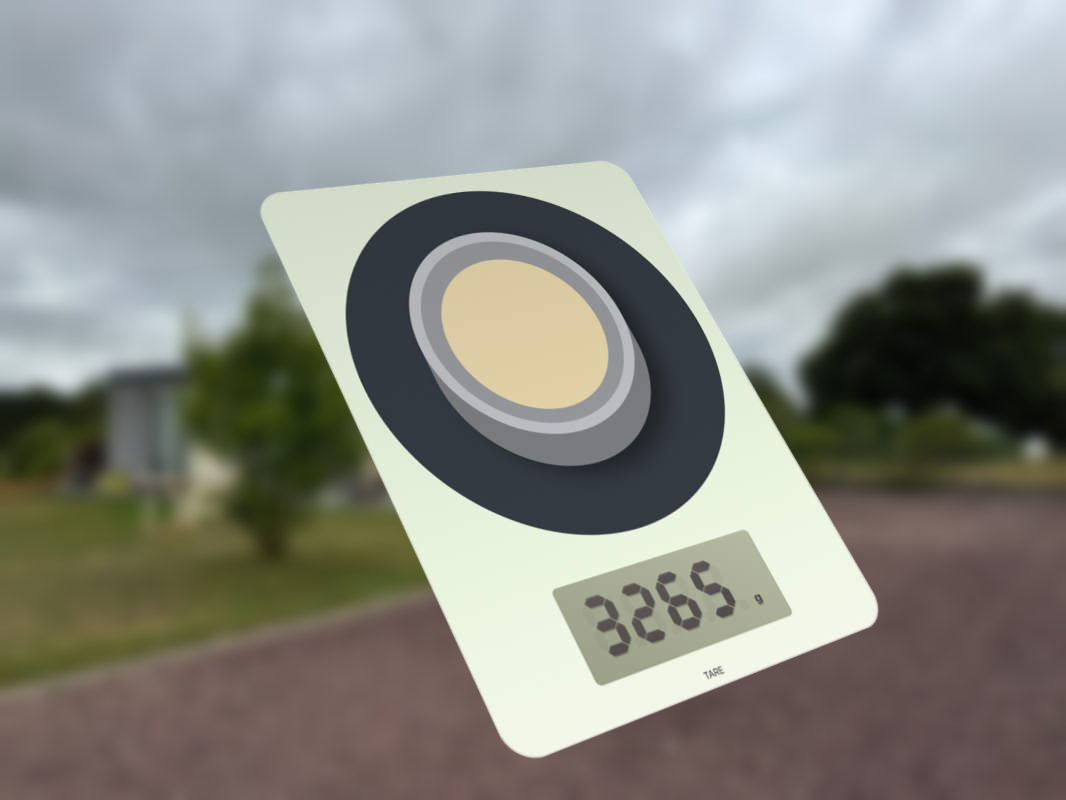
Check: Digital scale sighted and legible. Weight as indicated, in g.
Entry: 3265 g
